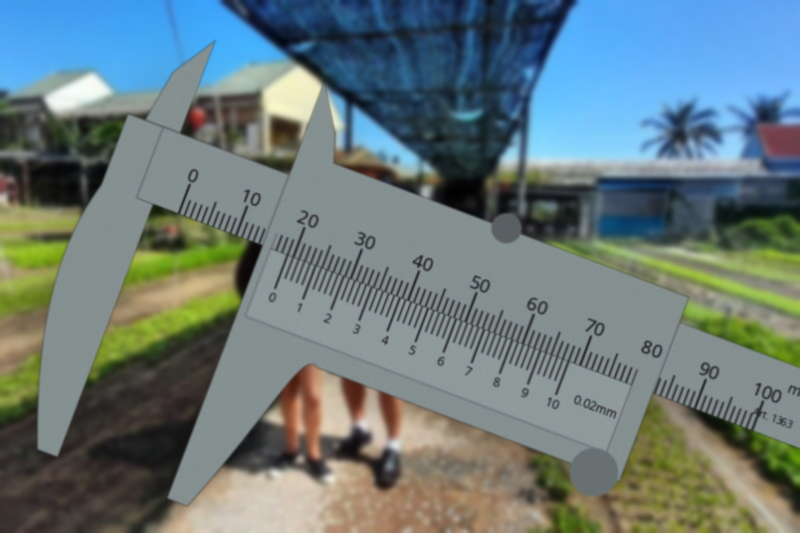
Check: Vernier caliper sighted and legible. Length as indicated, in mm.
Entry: 19.0 mm
